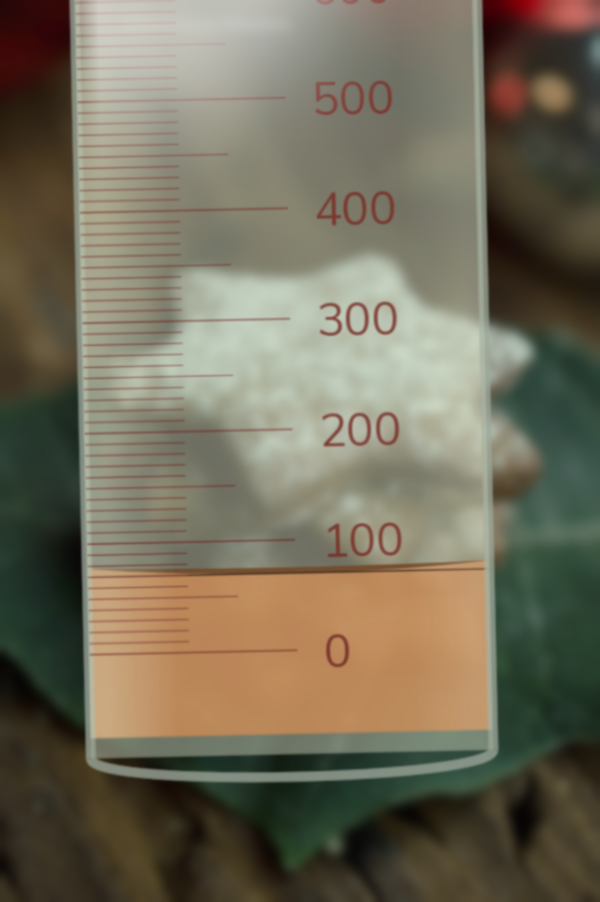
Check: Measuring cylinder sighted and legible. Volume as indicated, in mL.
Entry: 70 mL
